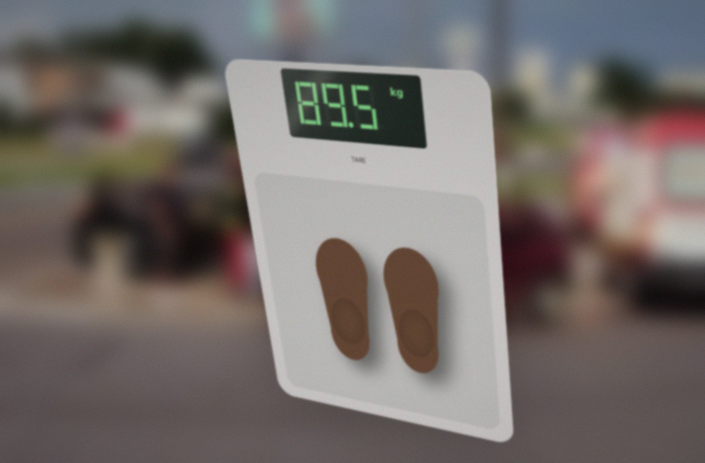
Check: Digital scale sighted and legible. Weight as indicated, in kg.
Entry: 89.5 kg
